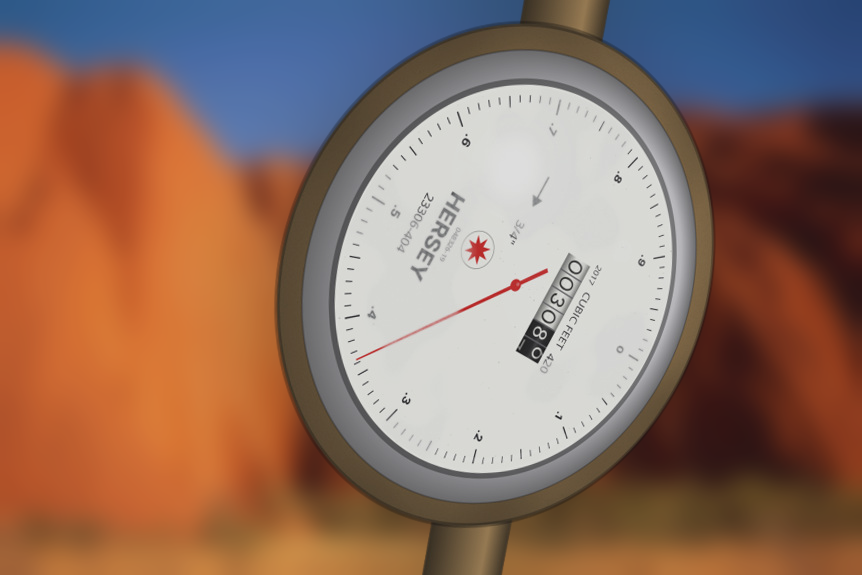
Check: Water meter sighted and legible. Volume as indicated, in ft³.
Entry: 3086.36 ft³
